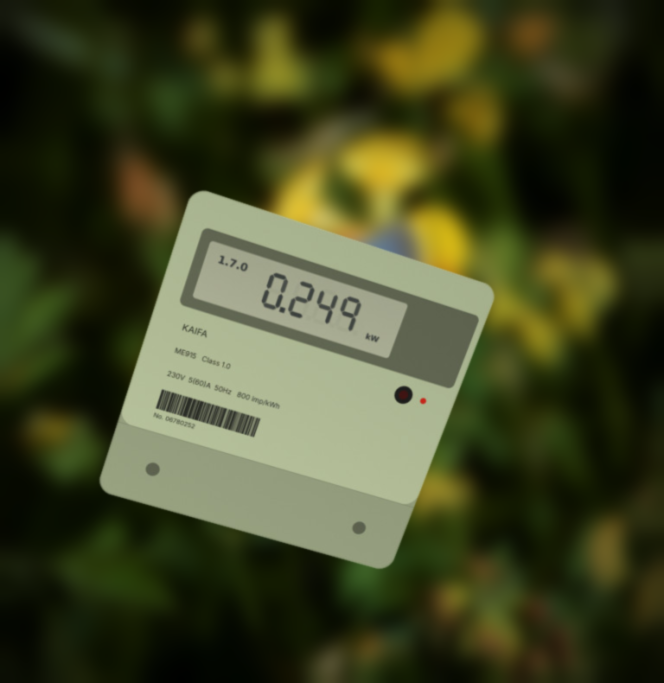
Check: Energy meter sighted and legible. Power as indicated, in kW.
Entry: 0.249 kW
